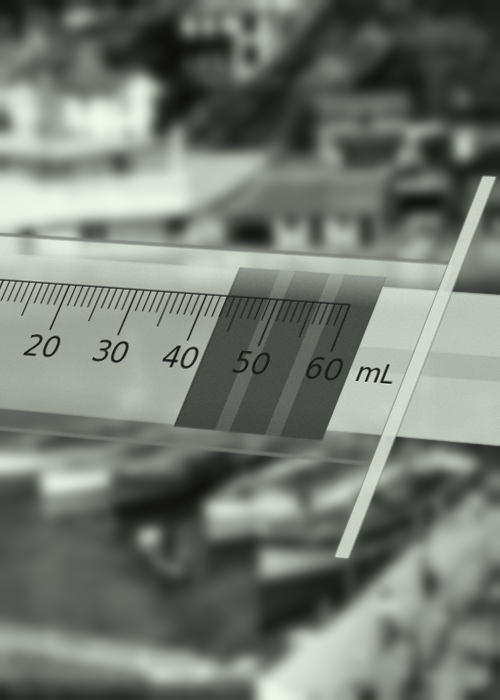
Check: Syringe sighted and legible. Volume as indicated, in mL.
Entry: 43 mL
